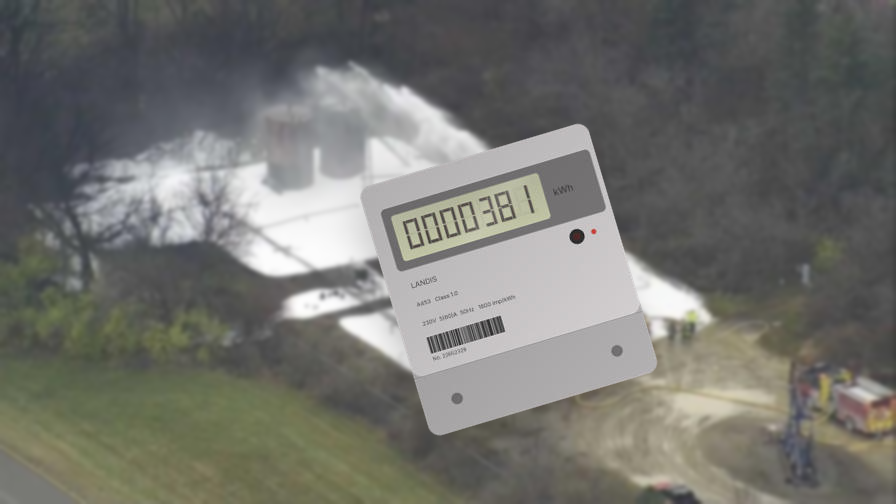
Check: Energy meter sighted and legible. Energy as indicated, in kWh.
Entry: 381 kWh
